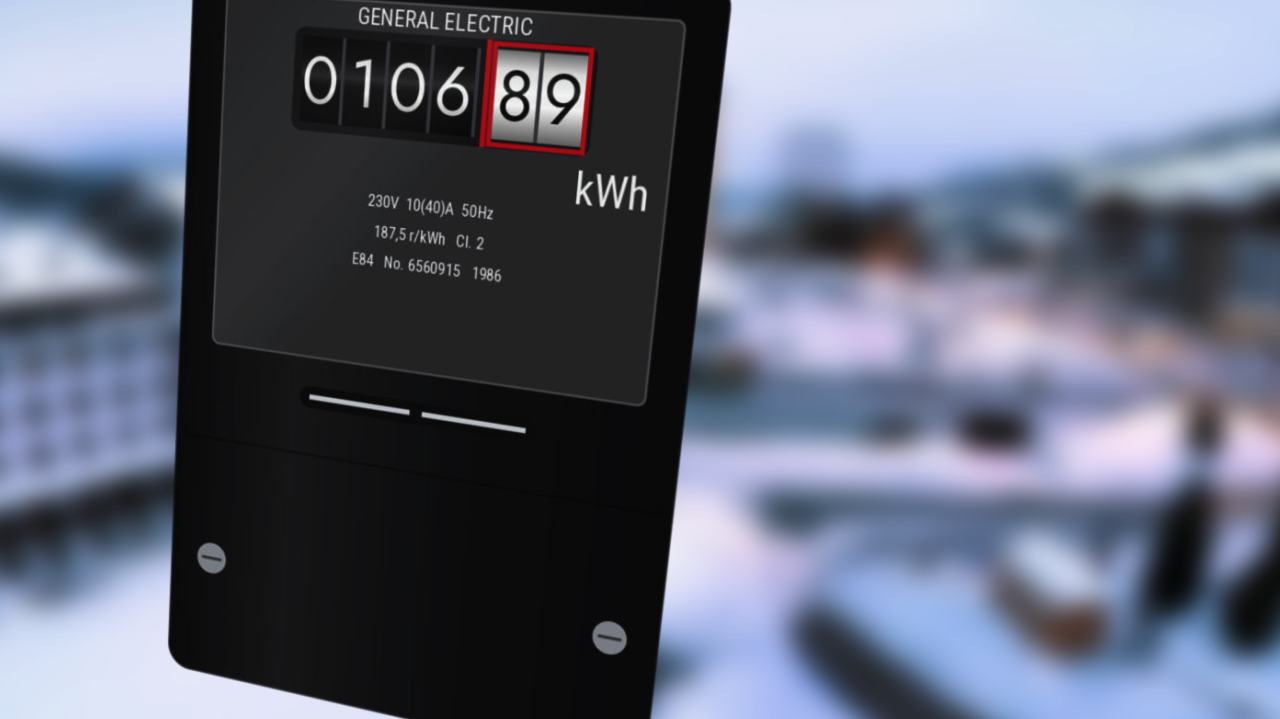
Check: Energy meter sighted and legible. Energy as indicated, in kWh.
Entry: 106.89 kWh
